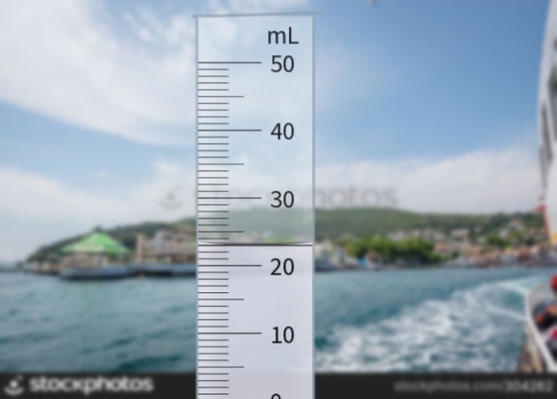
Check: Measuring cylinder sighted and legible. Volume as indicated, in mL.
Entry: 23 mL
